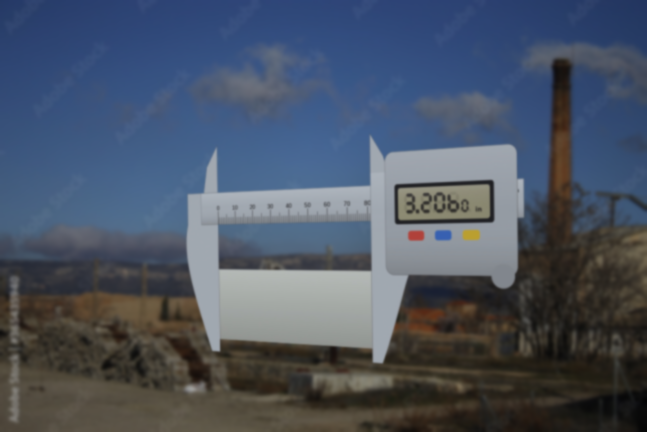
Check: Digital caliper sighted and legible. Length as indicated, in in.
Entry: 3.2060 in
